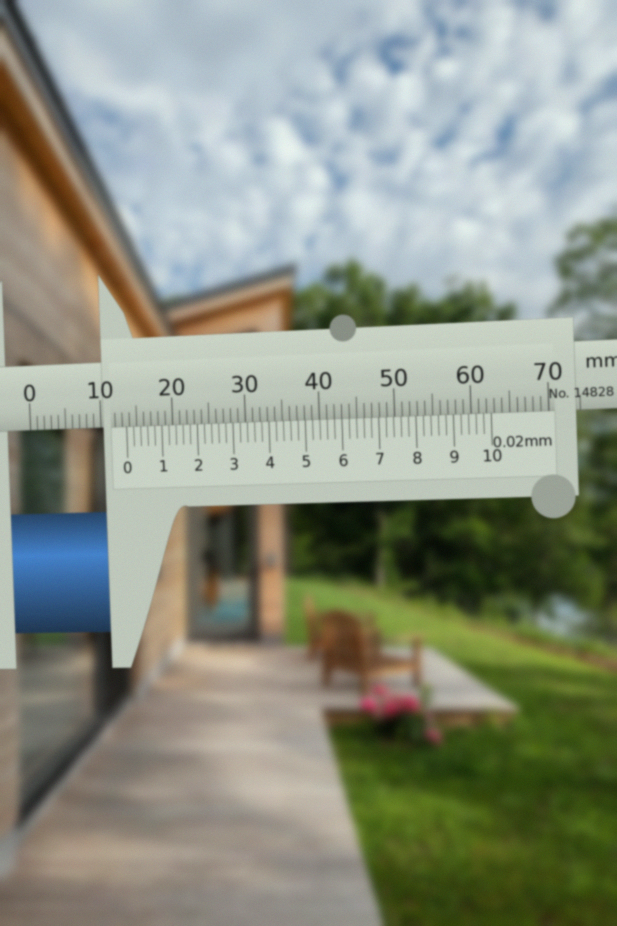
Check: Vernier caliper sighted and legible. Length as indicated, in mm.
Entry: 13.6 mm
